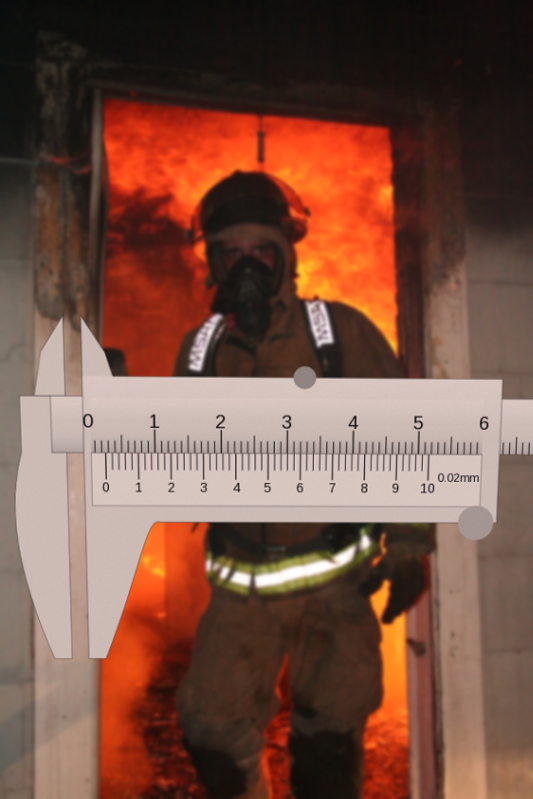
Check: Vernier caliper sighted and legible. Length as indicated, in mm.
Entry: 2.6 mm
